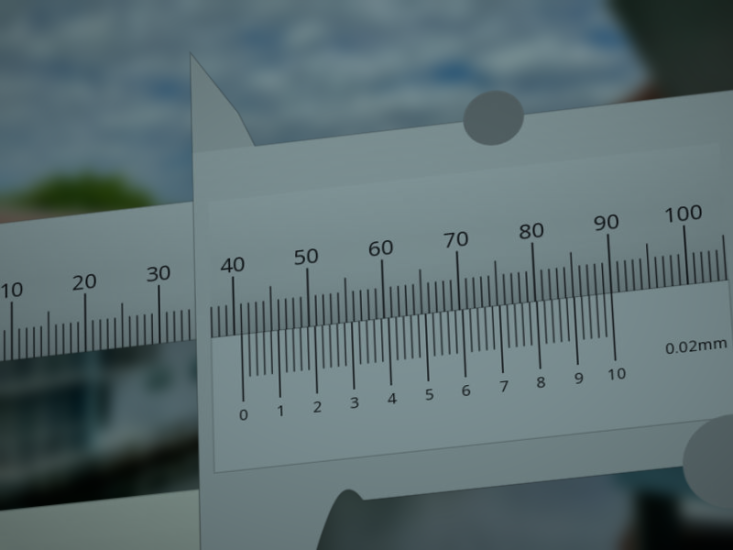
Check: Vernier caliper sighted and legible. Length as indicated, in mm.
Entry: 41.0 mm
